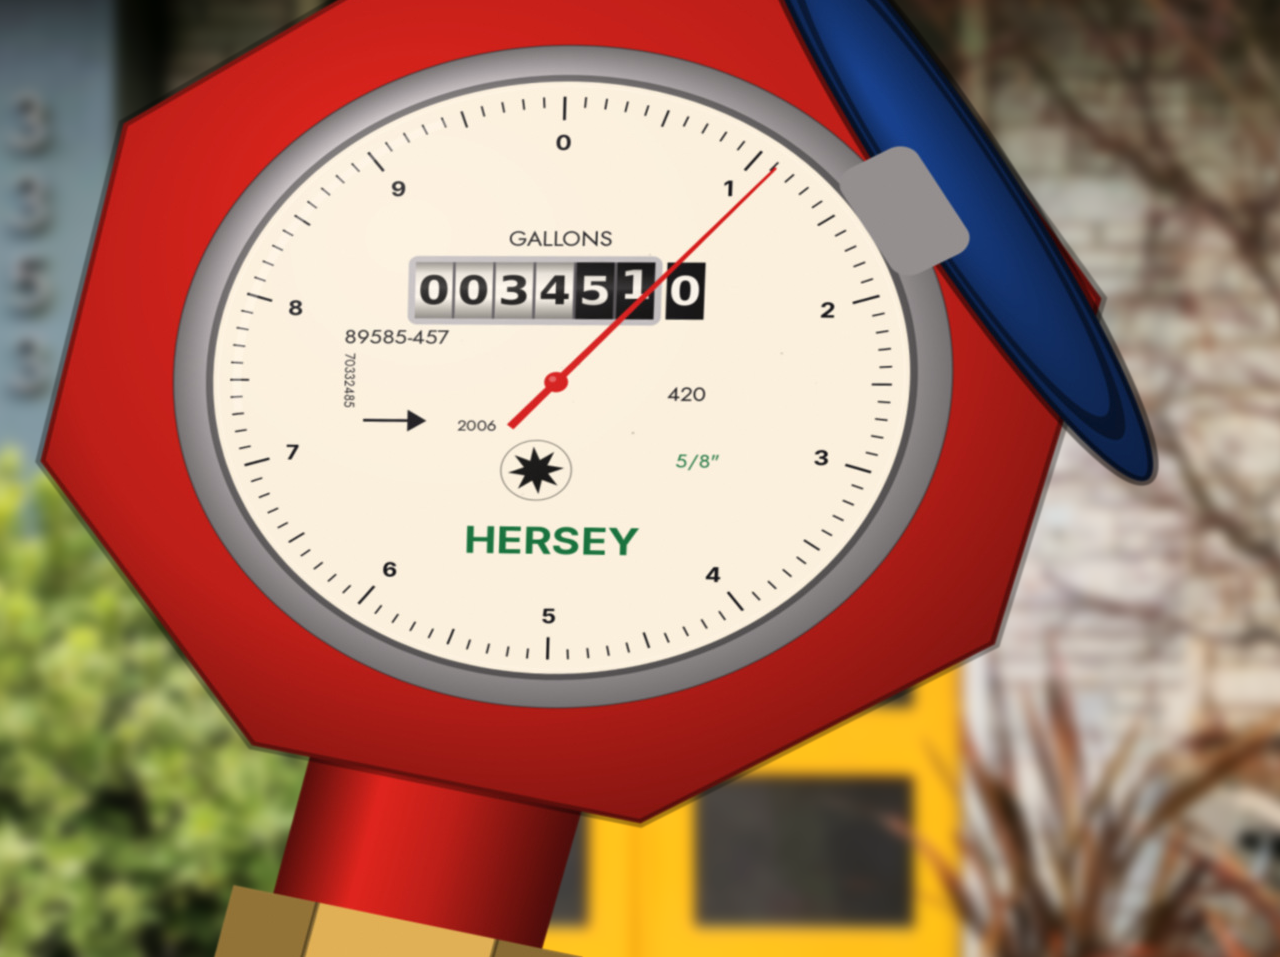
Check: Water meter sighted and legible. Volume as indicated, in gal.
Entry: 34511.1 gal
